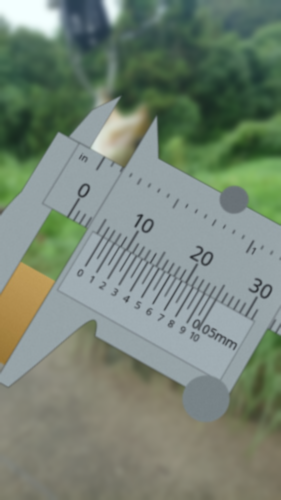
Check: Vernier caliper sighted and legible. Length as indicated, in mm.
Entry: 6.0 mm
